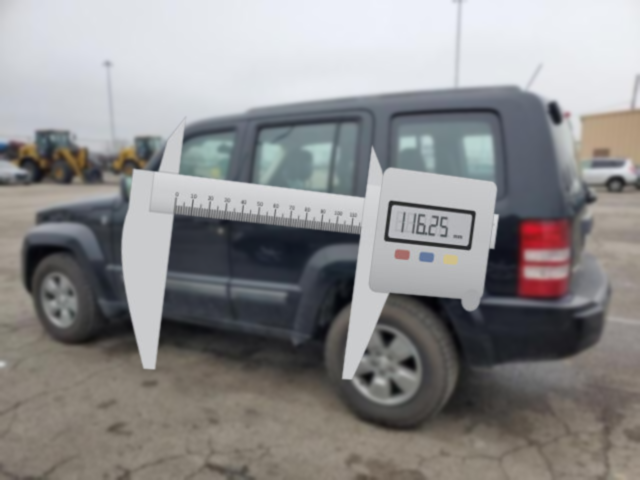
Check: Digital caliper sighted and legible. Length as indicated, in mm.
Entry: 116.25 mm
